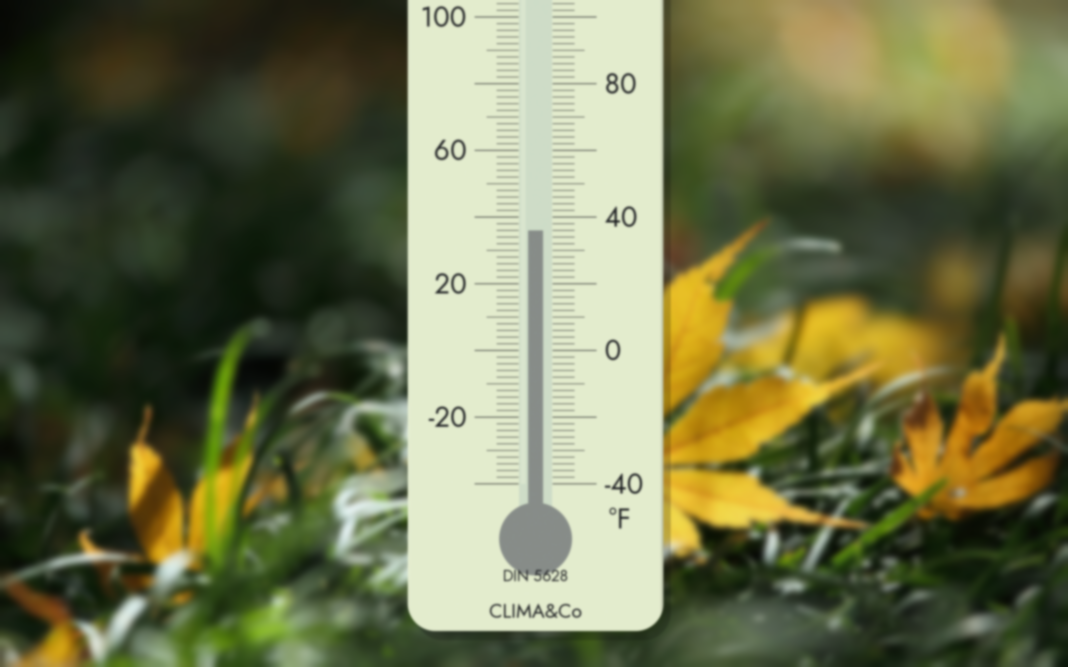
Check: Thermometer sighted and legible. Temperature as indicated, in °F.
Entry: 36 °F
